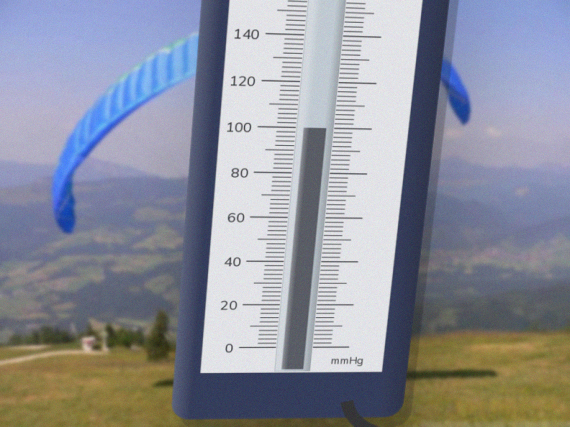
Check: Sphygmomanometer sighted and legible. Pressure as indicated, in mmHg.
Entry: 100 mmHg
